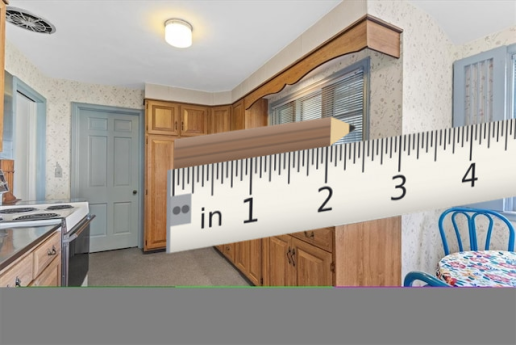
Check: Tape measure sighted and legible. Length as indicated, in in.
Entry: 2.375 in
